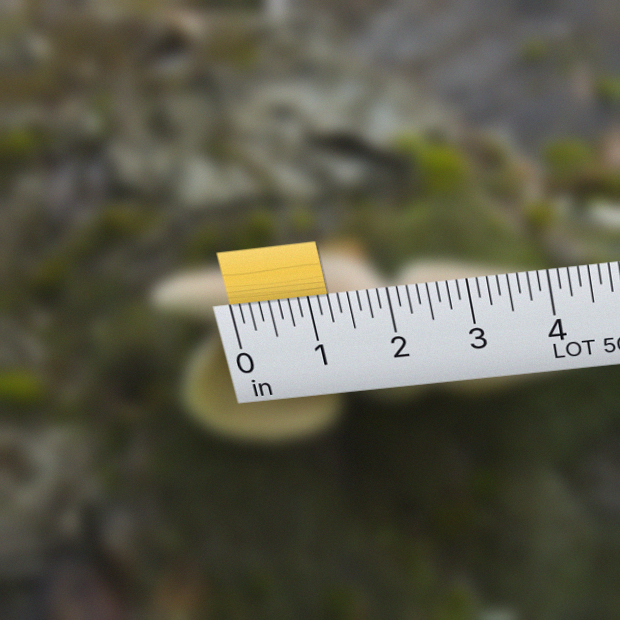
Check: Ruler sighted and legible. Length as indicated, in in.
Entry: 1.25 in
